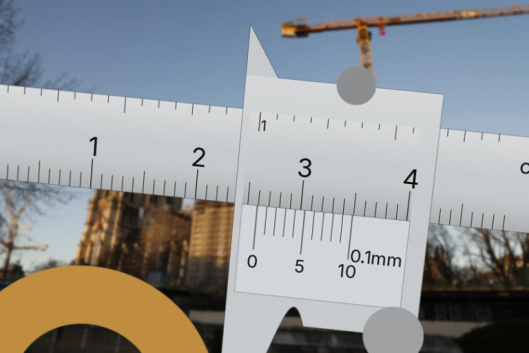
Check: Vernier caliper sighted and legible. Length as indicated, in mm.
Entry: 25.9 mm
